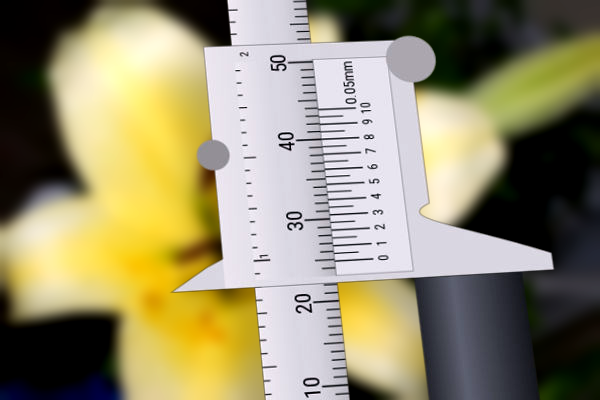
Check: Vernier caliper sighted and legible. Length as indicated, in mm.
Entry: 24.8 mm
